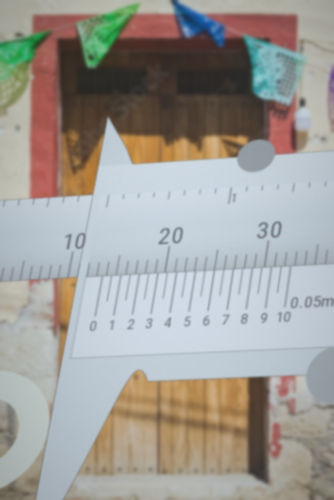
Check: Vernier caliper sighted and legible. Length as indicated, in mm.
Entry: 13.6 mm
